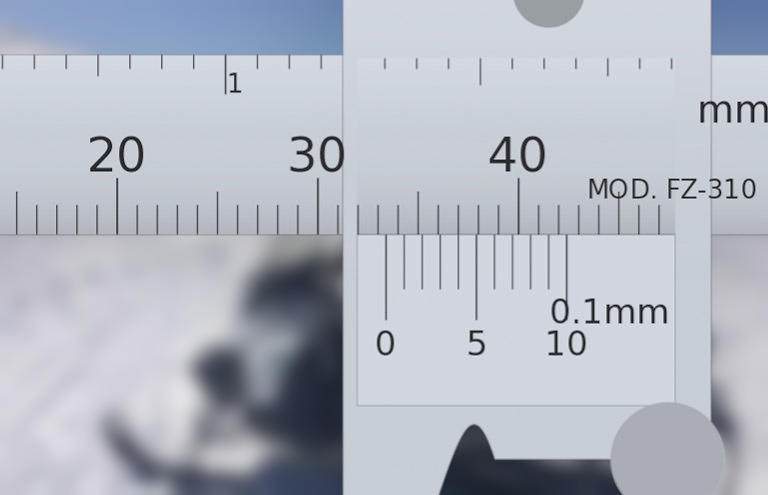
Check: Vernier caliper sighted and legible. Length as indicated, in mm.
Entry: 33.4 mm
